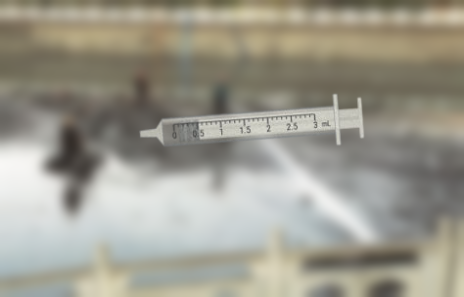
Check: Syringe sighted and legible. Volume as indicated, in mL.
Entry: 0.1 mL
